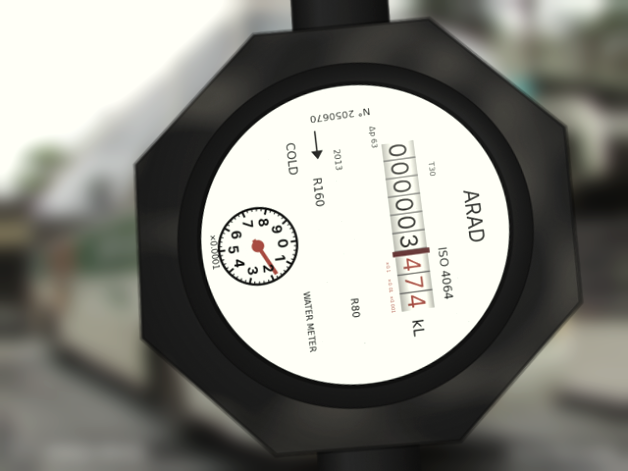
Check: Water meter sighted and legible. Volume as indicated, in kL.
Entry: 3.4741 kL
